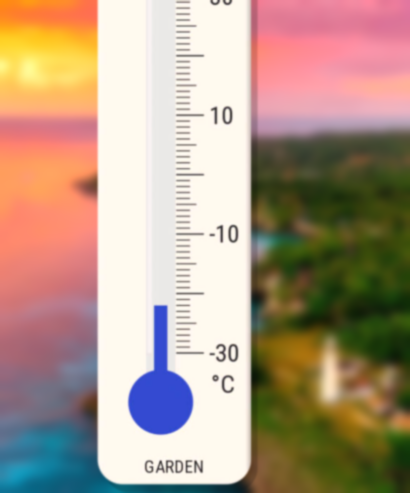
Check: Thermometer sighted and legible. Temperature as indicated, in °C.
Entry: -22 °C
